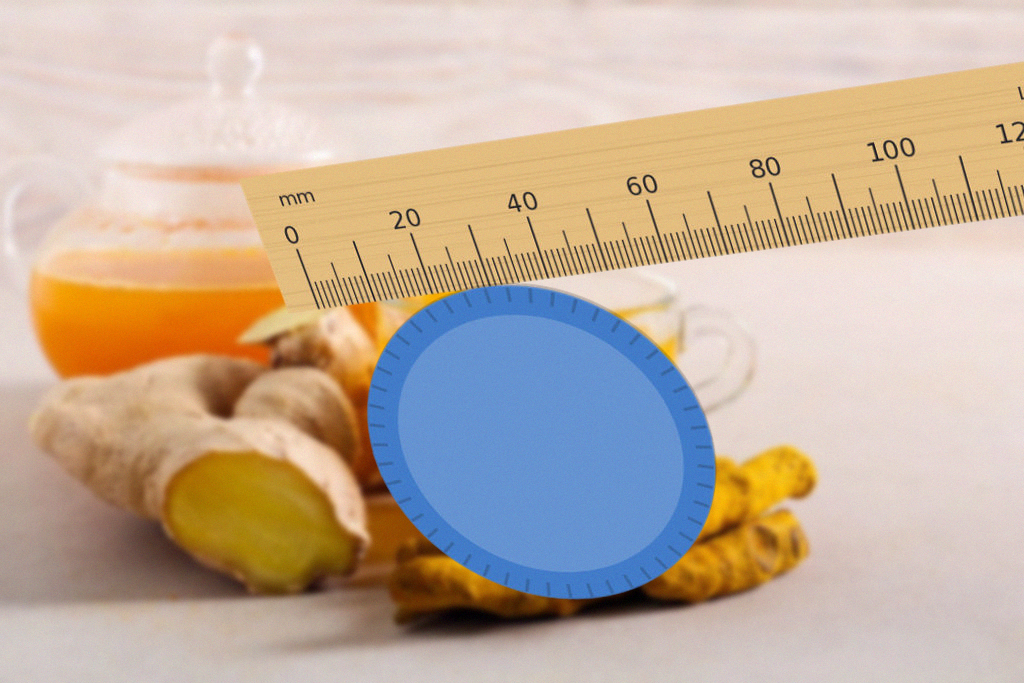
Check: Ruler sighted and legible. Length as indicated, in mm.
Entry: 58 mm
